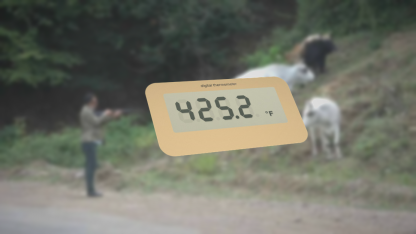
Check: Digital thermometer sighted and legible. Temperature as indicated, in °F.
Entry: 425.2 °F
